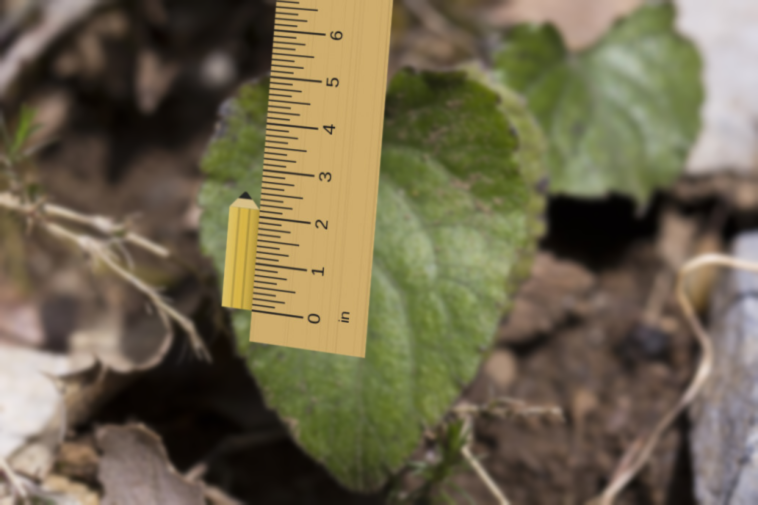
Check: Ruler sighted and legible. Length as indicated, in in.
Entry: 2.5 in
